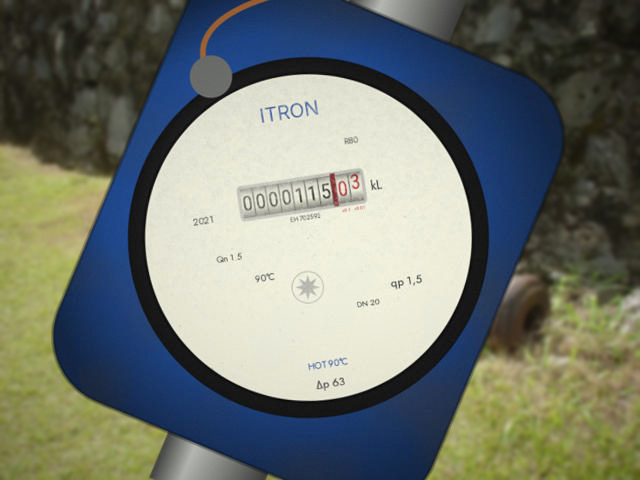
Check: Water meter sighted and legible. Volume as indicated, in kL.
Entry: 115.03 kL
